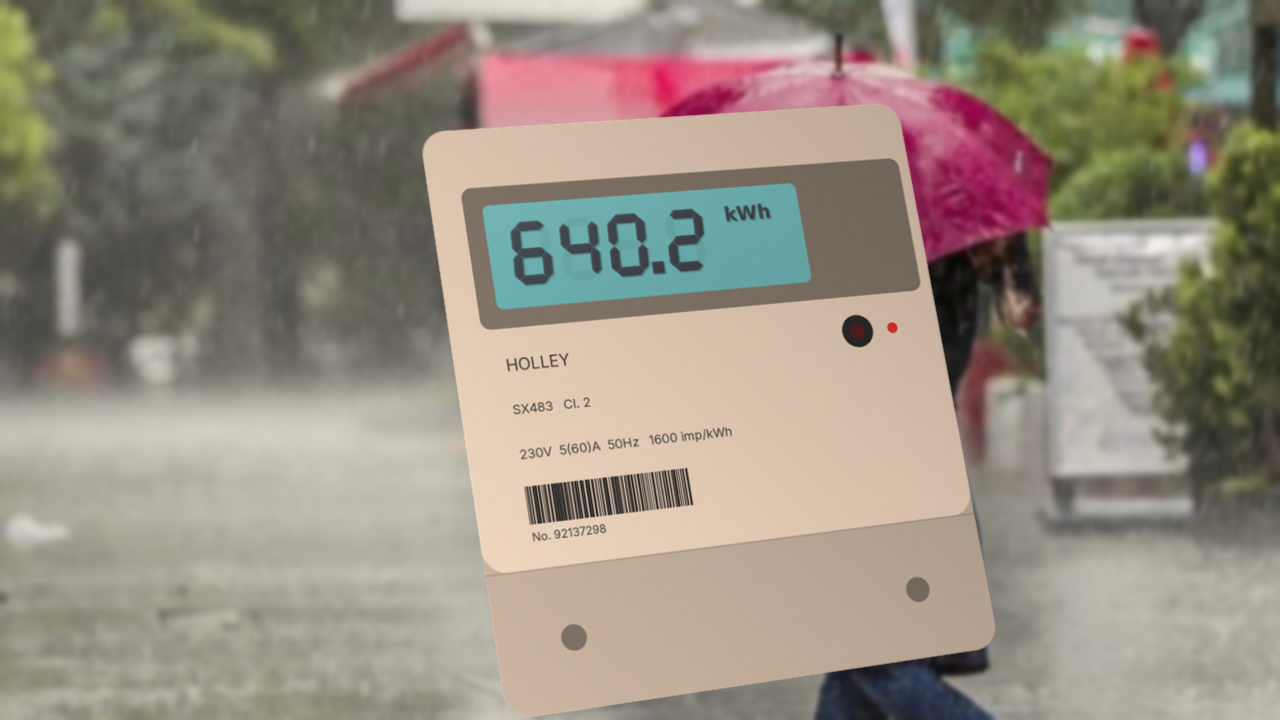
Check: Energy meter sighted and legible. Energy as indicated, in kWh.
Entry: 640.2 kWh
